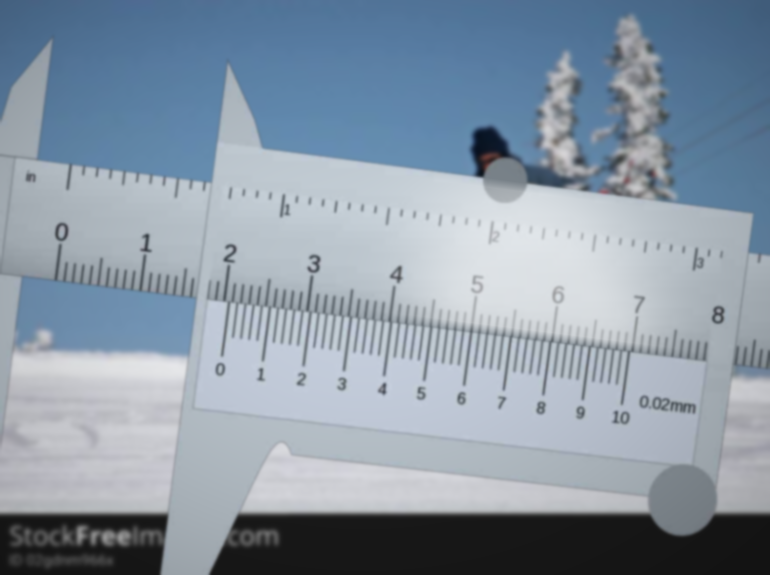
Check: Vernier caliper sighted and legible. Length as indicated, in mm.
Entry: 20.6 mm
